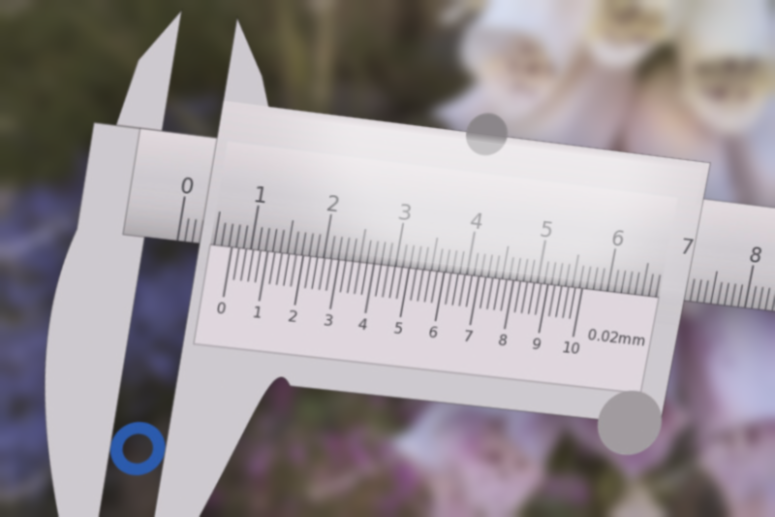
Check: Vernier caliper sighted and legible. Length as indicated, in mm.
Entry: 7.4 mm
